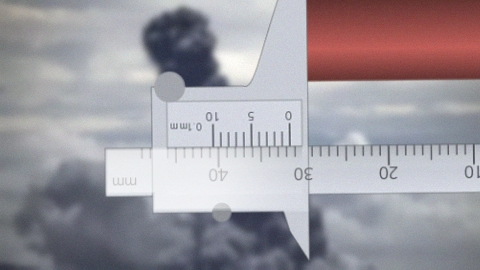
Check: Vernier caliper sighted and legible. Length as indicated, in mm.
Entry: 31.6 mm
